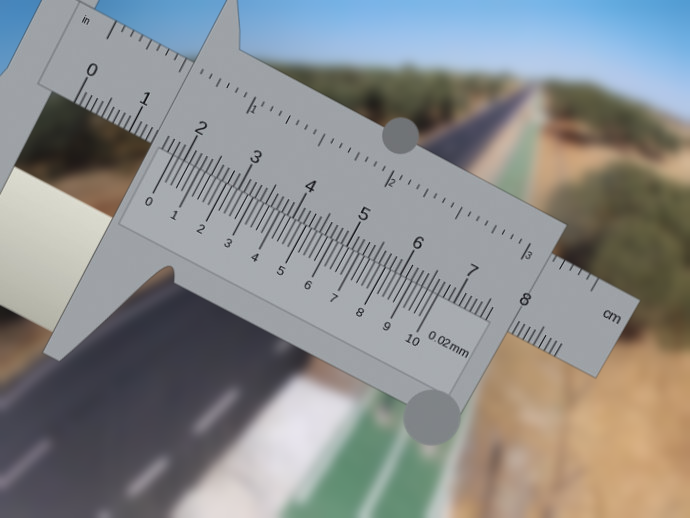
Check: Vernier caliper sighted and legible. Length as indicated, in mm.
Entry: 18.0 mm
